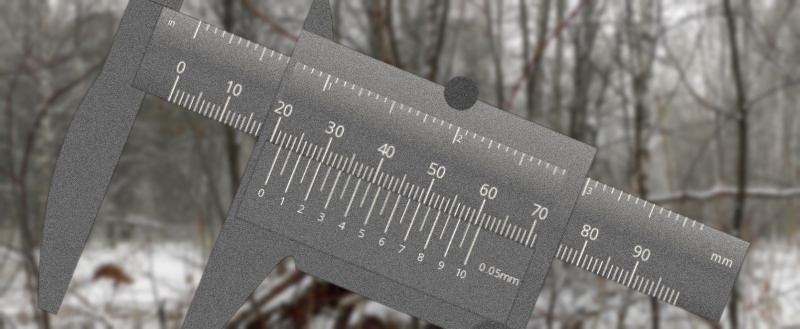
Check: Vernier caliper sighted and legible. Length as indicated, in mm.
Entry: 22.0 mm
